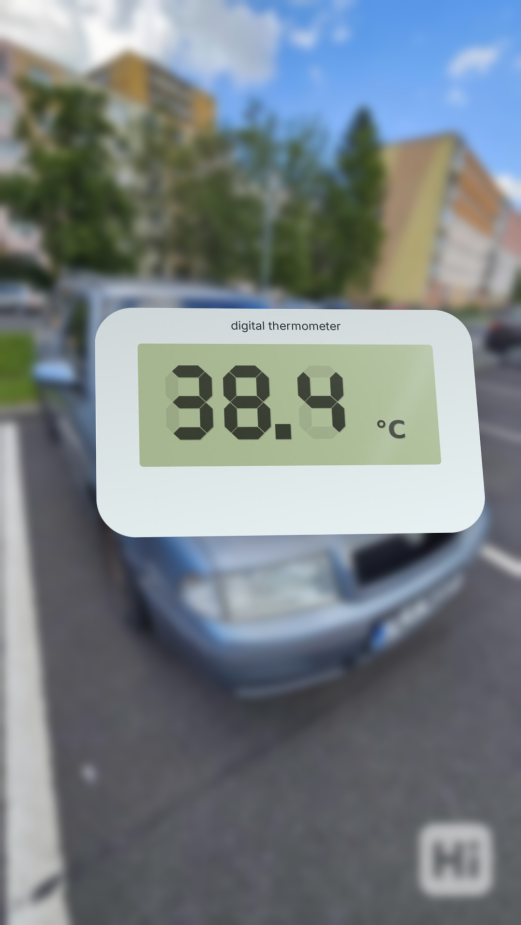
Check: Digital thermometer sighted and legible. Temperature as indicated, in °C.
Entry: 38.4 °C
